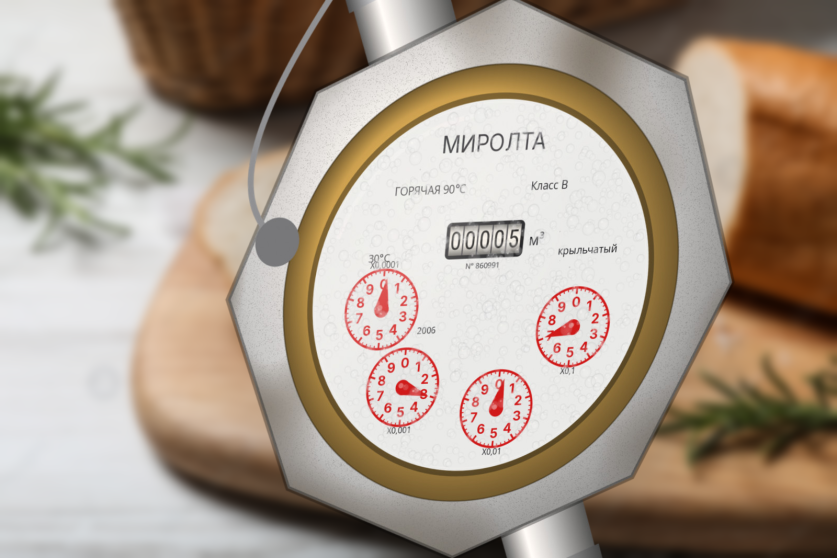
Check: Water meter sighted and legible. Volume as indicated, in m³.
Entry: 5.7030 m³
